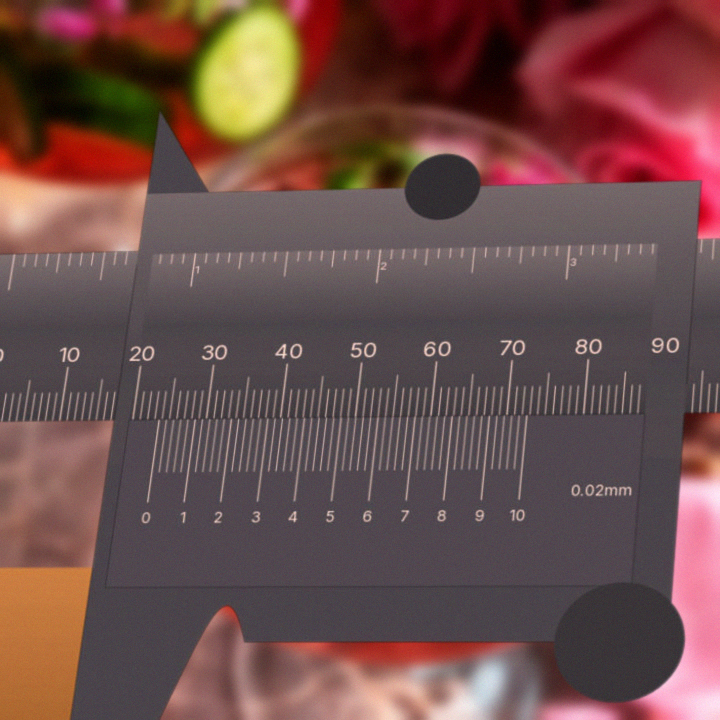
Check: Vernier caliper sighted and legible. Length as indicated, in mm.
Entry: 23.6 mm
